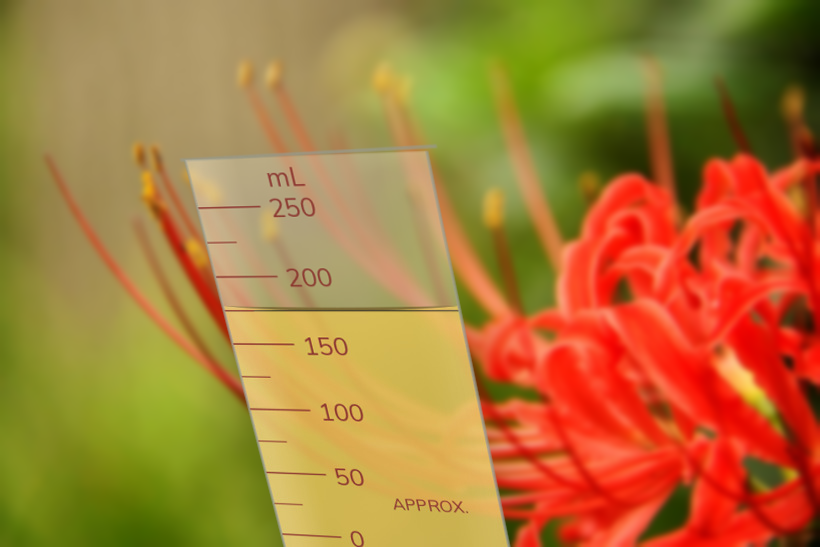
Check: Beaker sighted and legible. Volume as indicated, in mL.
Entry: 175 mL
